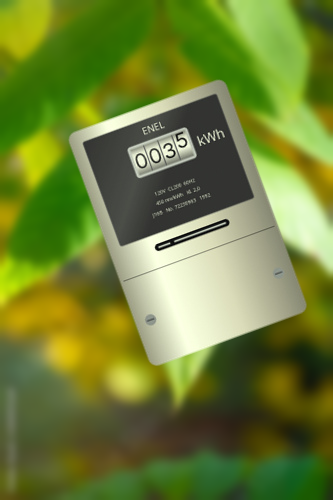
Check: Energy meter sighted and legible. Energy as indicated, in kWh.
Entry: 35 kWh
